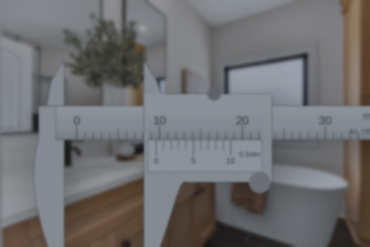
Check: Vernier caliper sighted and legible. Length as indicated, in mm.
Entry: 9.6 mm
